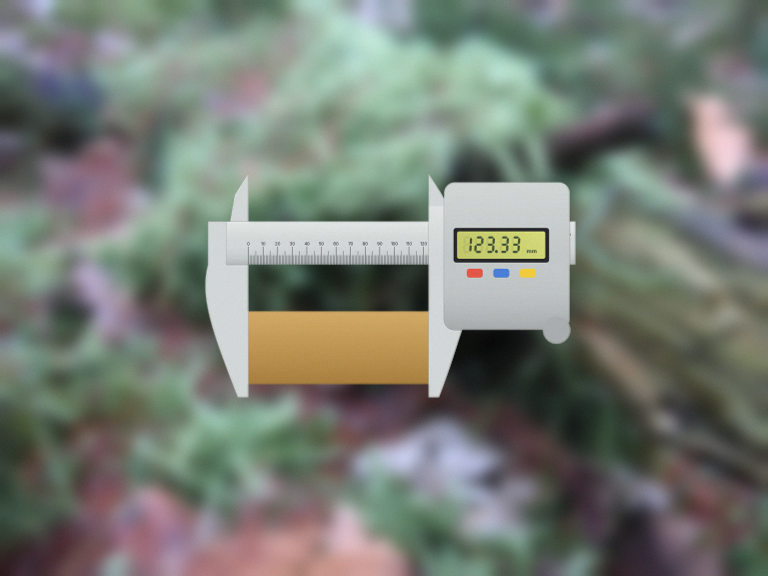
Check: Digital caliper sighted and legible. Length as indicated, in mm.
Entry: 123.33 mm
